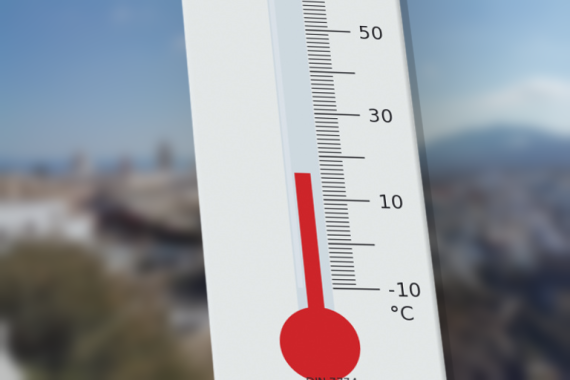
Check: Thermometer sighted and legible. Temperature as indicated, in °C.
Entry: 16 °C
